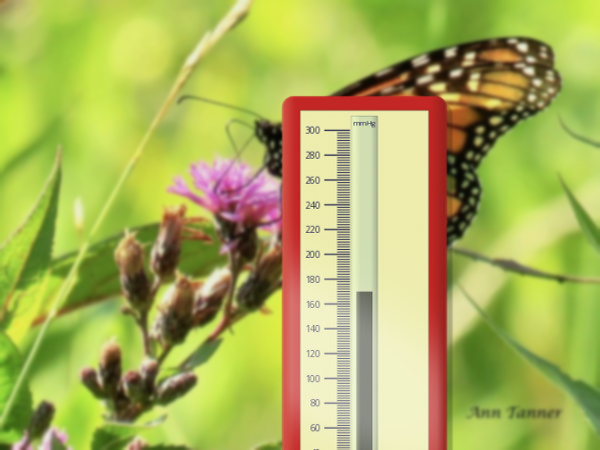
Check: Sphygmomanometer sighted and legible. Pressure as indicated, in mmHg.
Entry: 170 mmHg
